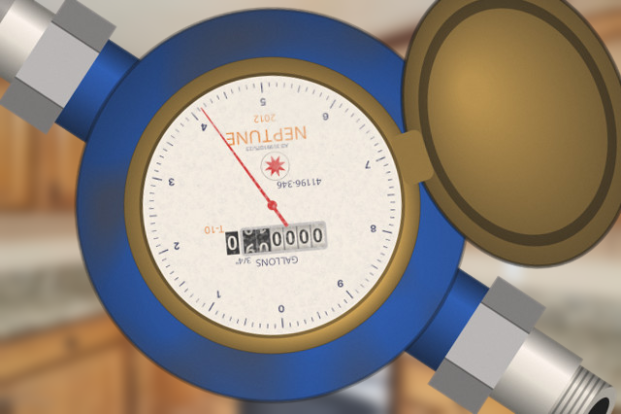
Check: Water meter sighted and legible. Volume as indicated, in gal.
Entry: 94.1 gal
